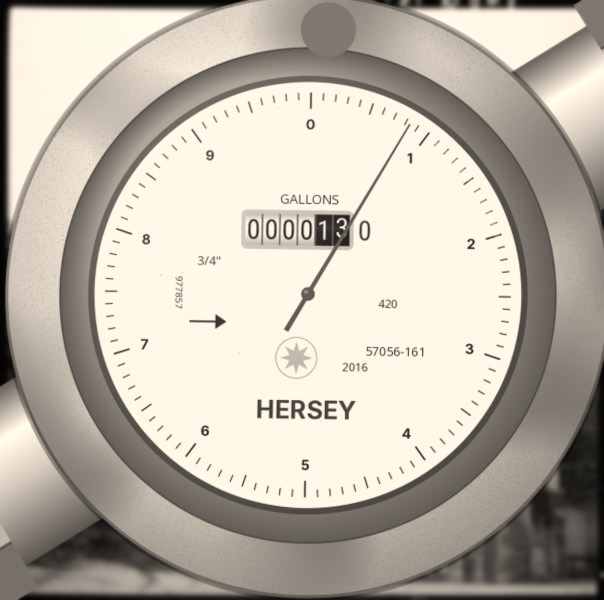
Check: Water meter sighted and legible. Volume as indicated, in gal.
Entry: 130.8 gal
